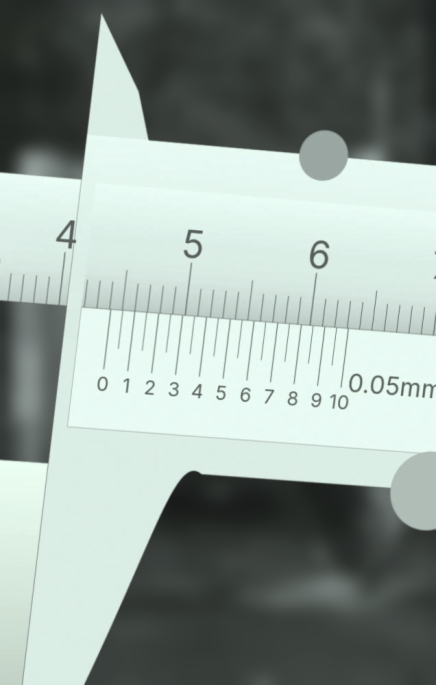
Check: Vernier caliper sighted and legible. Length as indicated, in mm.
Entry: 44.1 mm
